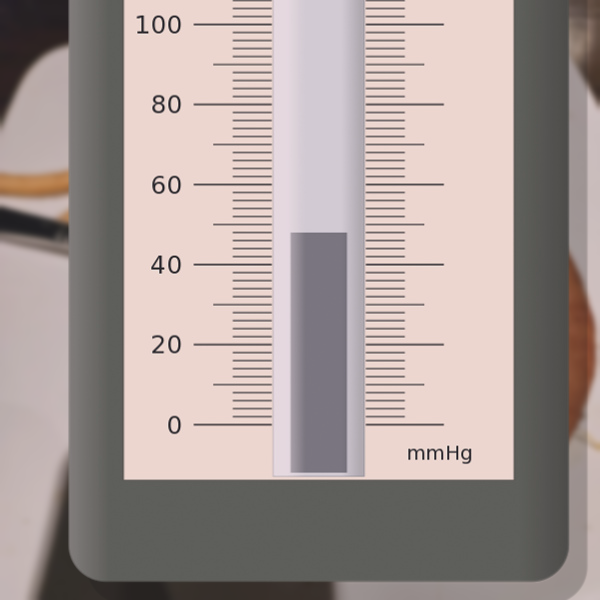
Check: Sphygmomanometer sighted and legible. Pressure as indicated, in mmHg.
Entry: 48 mmHg
